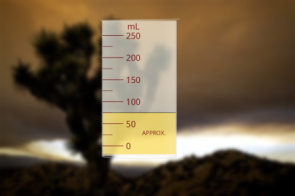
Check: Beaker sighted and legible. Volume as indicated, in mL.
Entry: 75 mL
